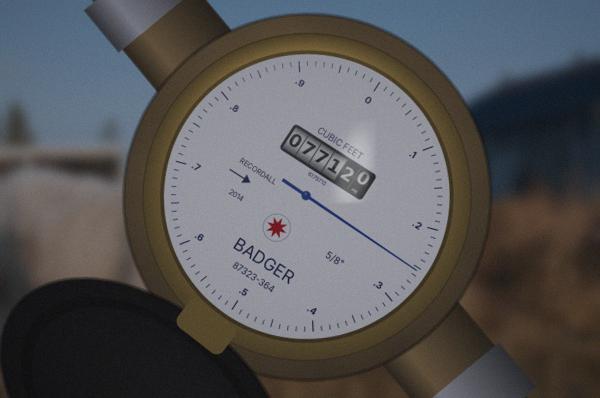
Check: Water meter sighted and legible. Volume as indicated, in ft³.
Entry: 77120.25 ft³
